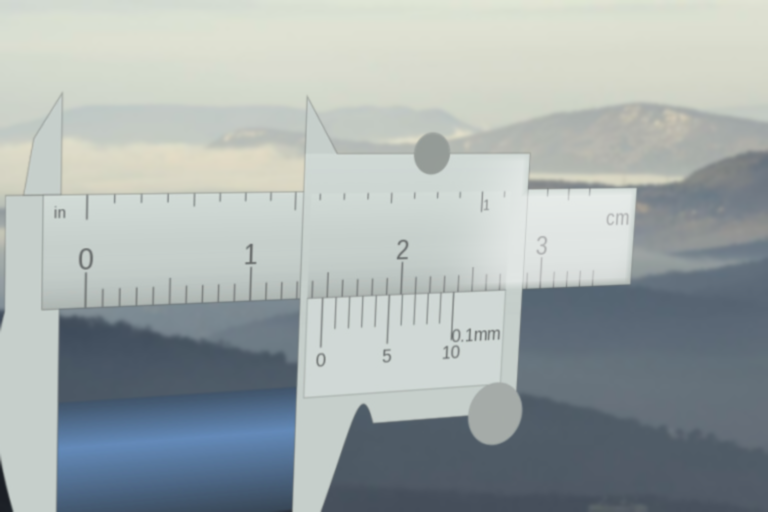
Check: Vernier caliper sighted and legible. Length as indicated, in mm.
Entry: 14.7 mm
